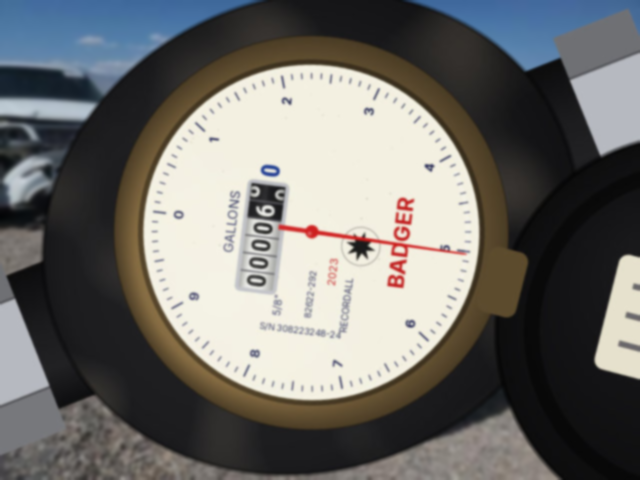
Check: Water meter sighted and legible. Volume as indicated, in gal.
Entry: 685.0 gal
